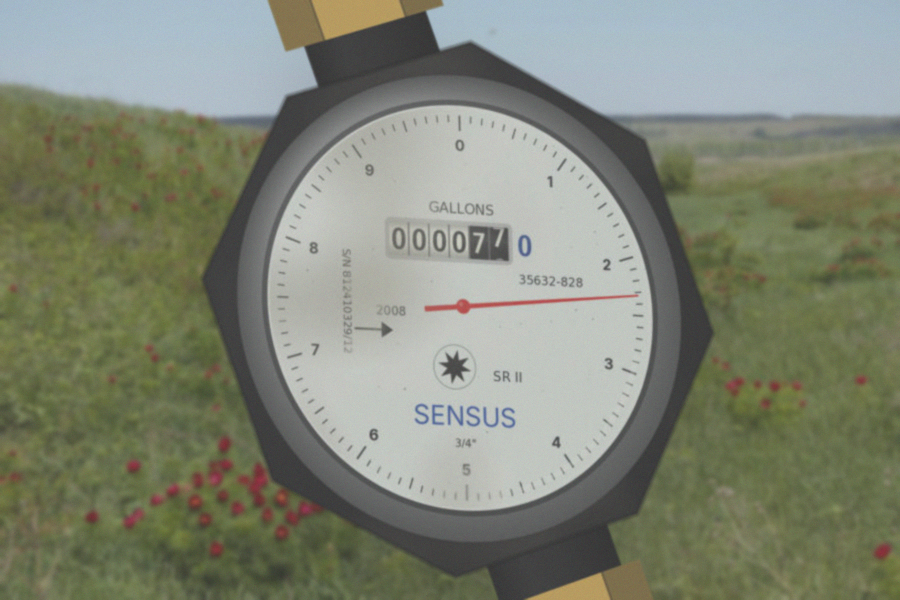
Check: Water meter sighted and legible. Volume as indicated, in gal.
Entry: 772.3 gal
